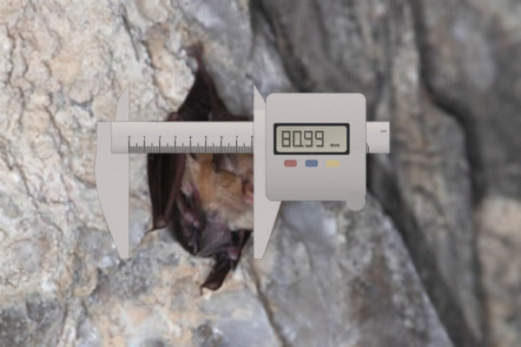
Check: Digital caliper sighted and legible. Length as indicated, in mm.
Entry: 80.99 mm
